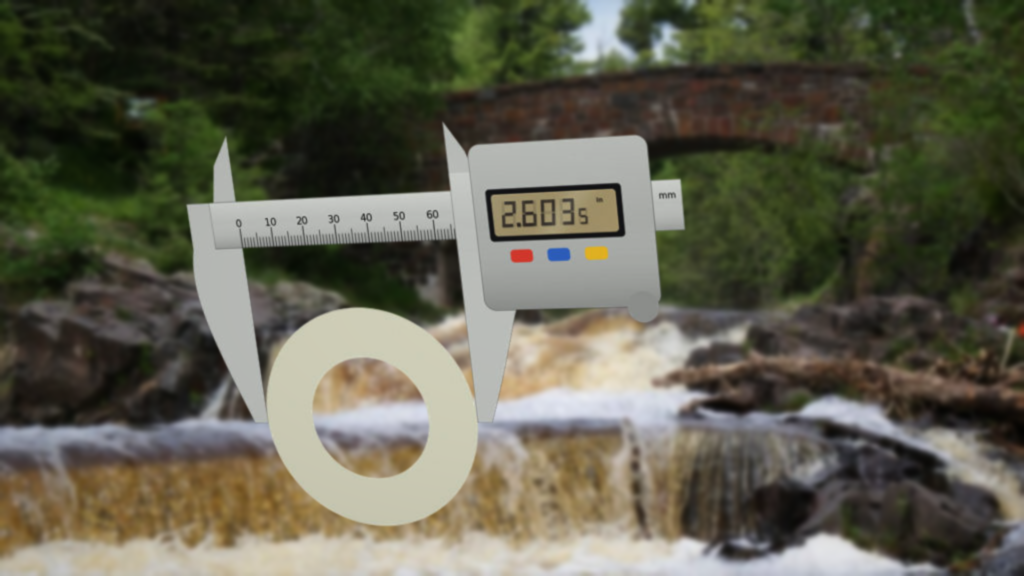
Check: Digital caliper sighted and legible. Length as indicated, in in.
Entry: 2.6035 in
